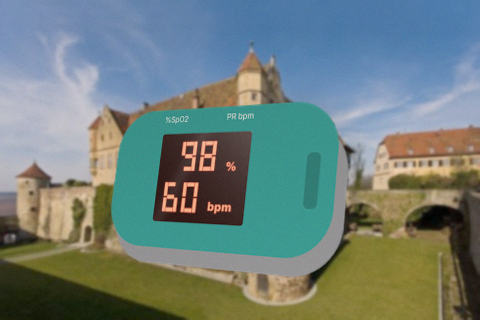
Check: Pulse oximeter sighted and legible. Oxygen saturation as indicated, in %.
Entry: 98 %
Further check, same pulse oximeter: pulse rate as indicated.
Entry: 60 bpm
